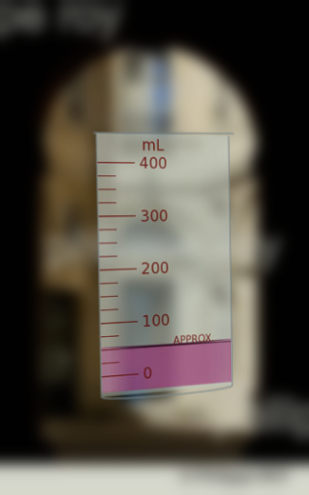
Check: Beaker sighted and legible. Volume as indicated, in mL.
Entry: 50 mL
